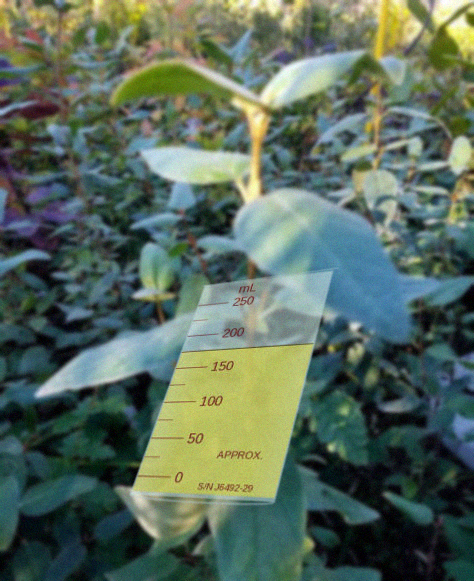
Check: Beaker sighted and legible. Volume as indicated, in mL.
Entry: 175 mL
